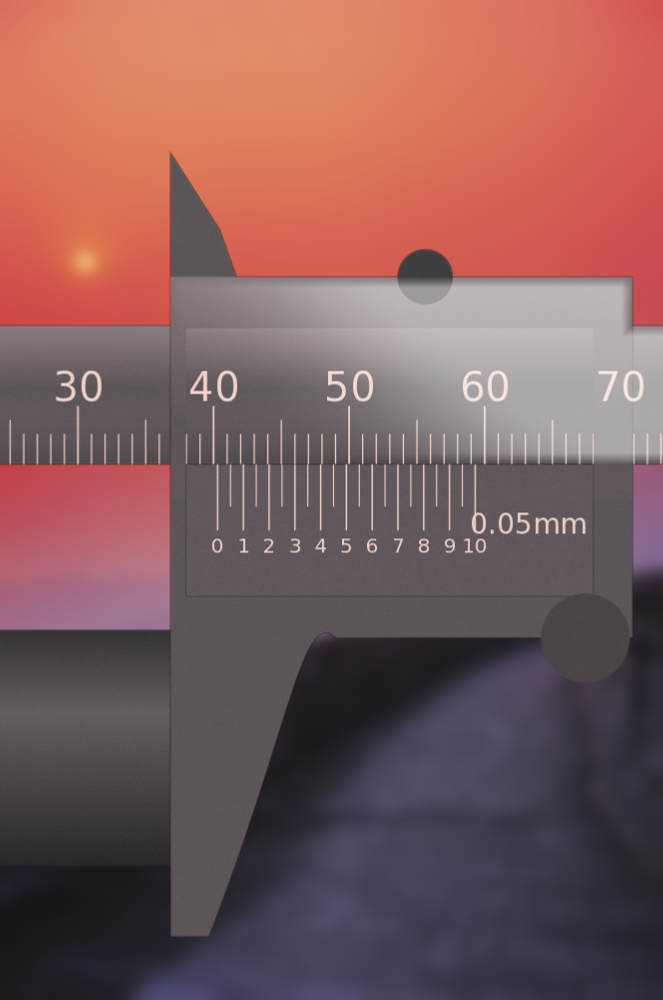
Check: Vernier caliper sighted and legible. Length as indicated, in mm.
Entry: 40.3 mm
